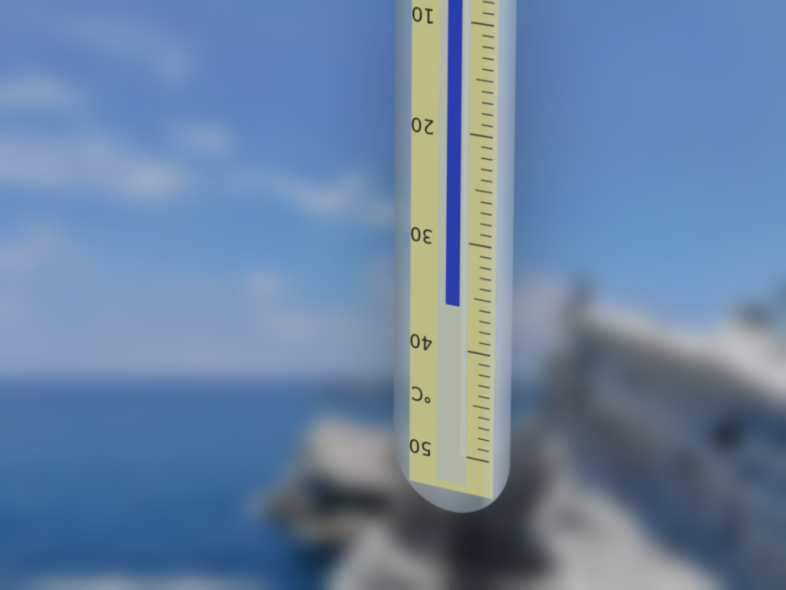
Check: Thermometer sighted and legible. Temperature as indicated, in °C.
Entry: 36 °C
